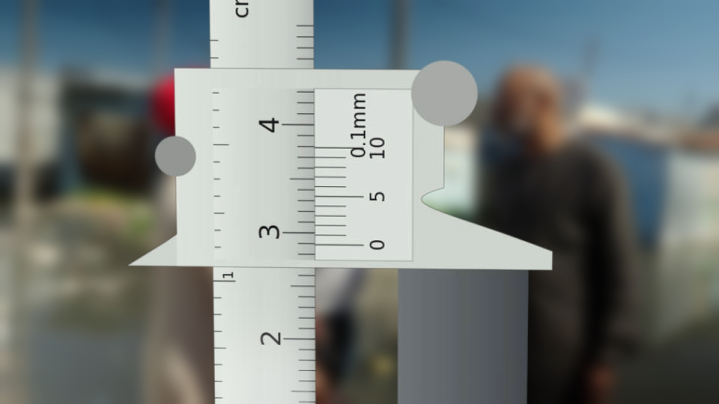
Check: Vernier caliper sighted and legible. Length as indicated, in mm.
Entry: 28.9 mm
